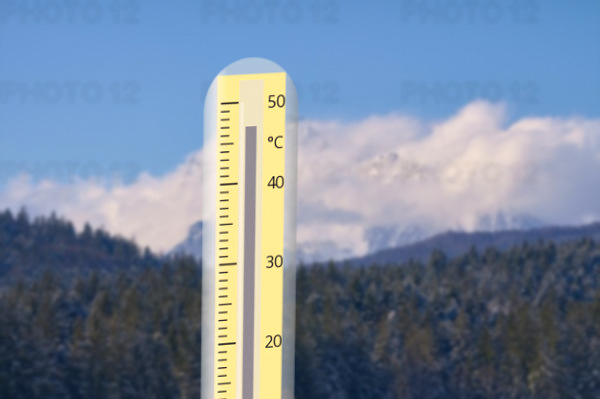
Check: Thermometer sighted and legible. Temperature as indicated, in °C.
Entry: 47 °C
